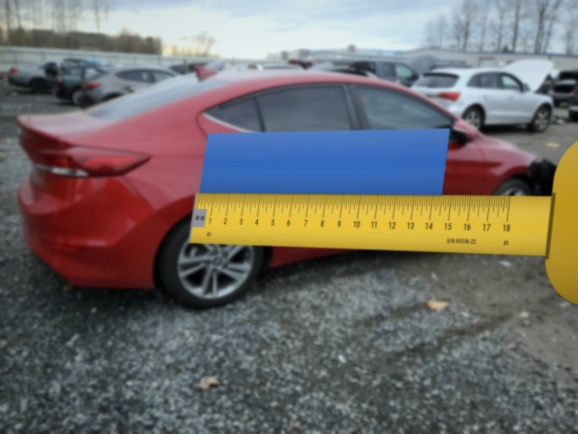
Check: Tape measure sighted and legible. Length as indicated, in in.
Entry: 14.5 in
